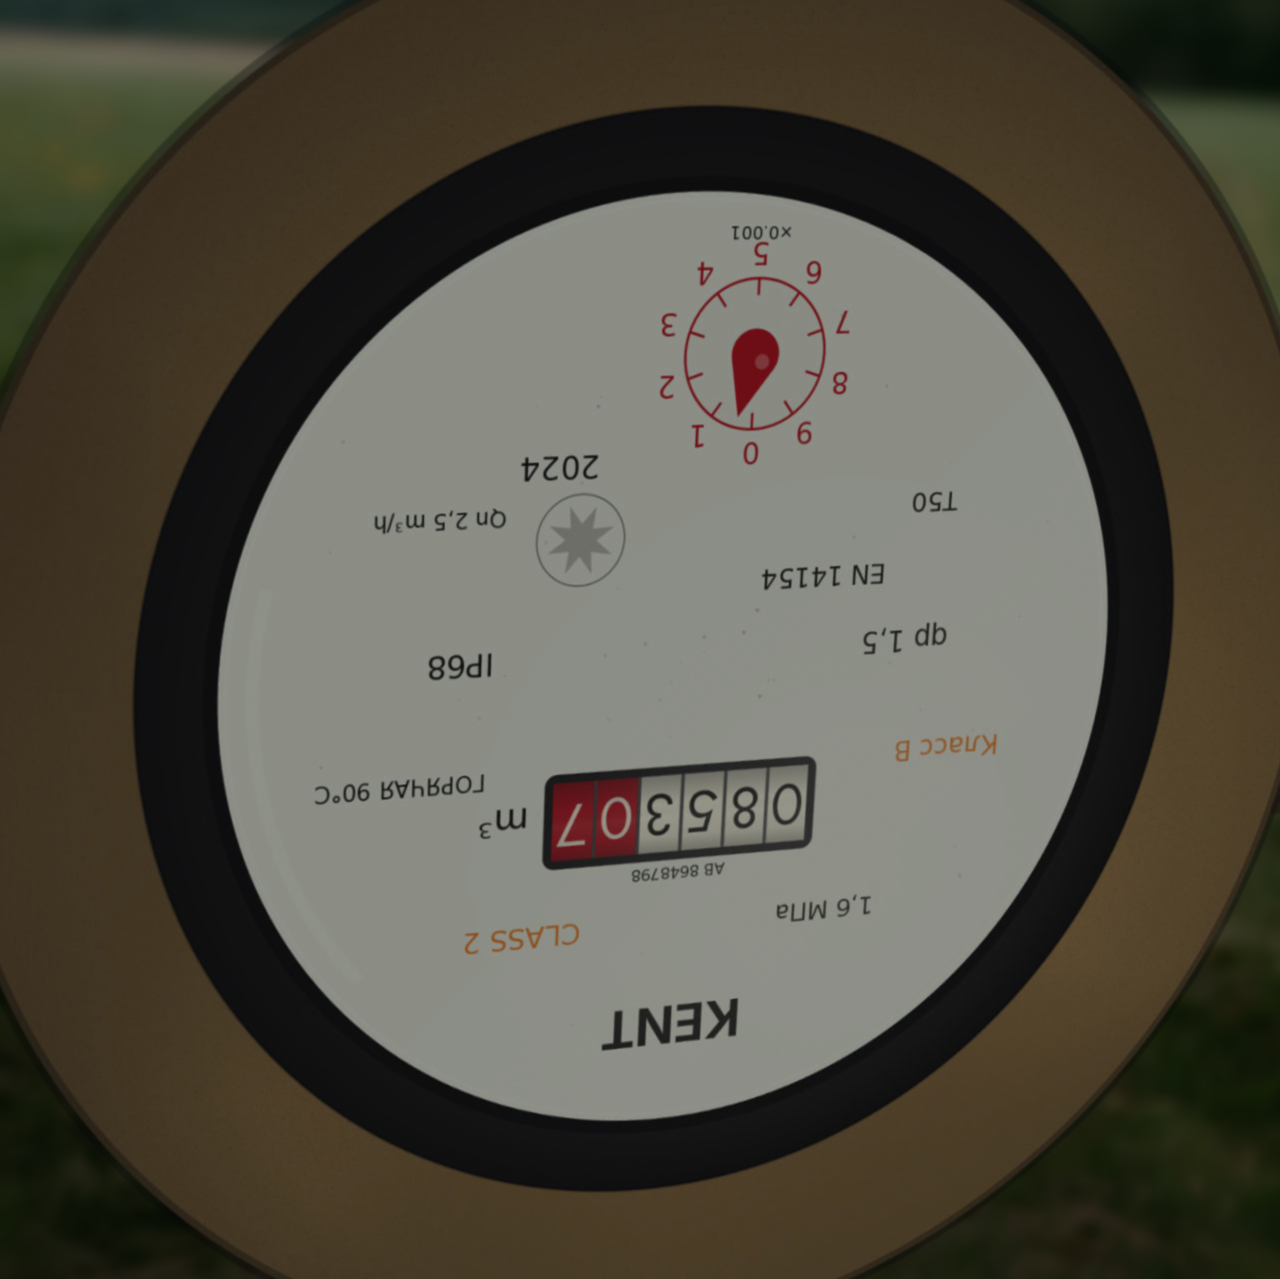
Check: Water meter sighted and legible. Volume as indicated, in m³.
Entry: 853.070 m³
